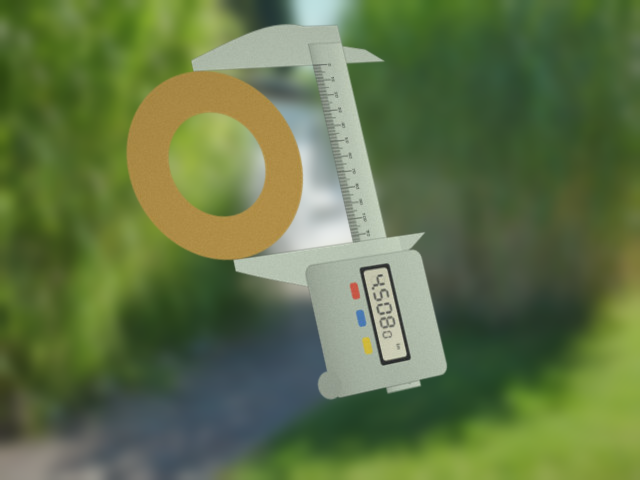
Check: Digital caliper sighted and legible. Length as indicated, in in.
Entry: 4.5080 in
